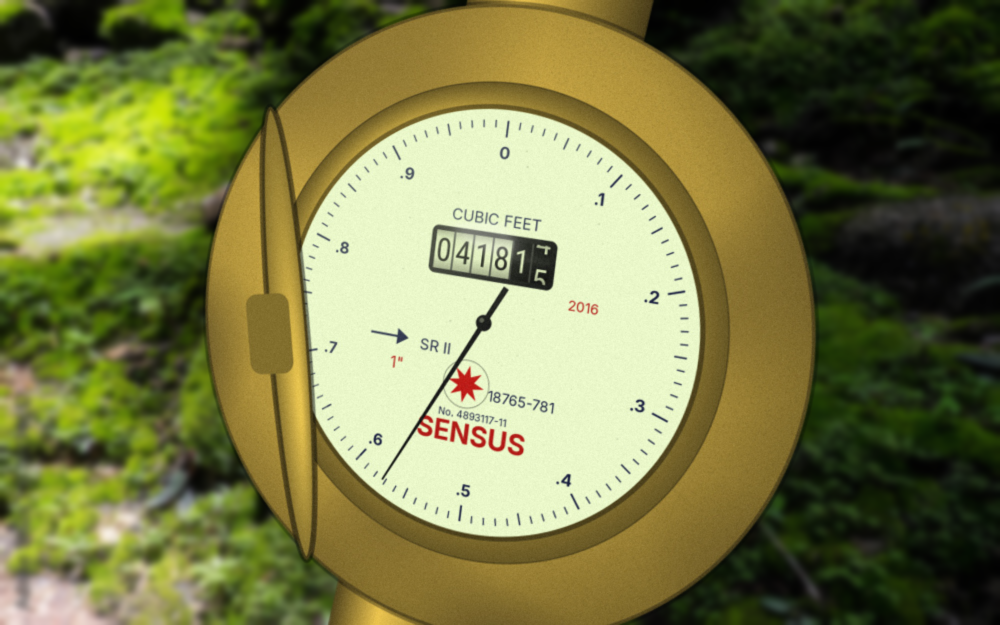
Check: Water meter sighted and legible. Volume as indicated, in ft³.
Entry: 41814.57 ft³
